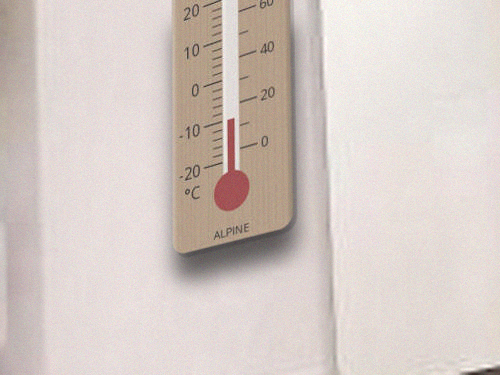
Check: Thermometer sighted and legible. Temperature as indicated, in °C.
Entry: -10 °C
